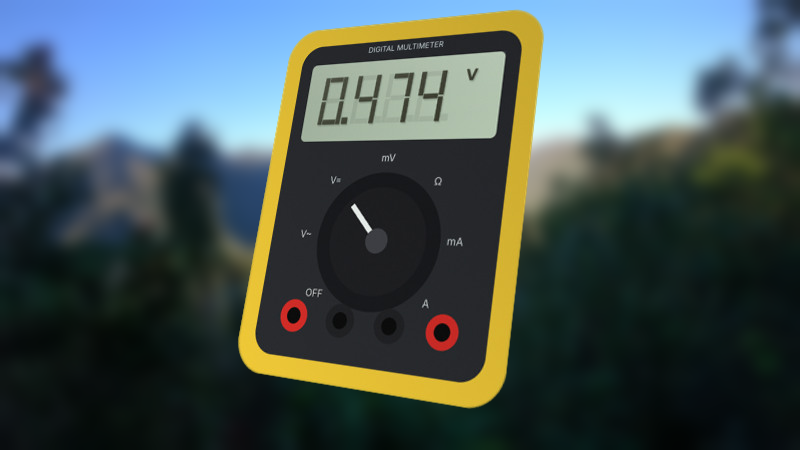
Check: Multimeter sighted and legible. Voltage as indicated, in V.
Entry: 0.474 V
